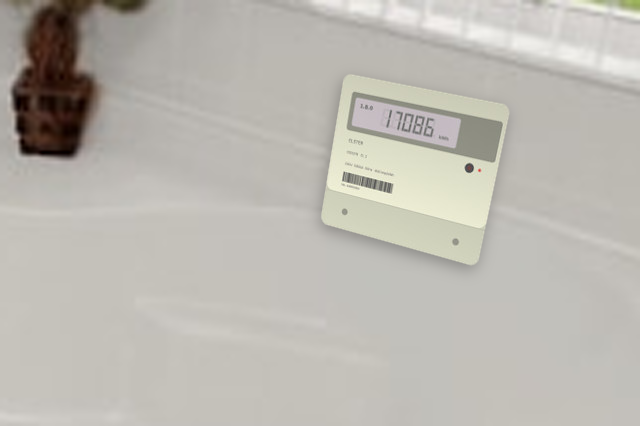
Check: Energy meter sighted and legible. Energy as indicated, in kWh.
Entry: 17086 kWh
